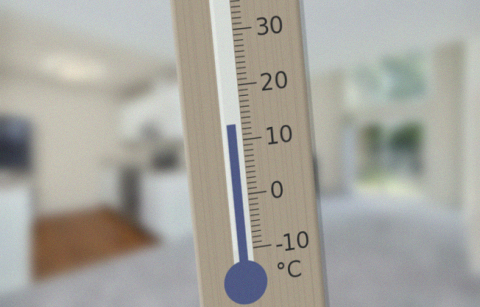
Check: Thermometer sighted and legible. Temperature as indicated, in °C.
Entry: 13 °C
